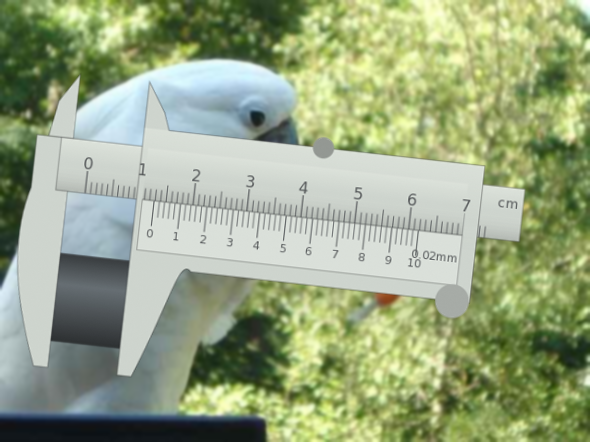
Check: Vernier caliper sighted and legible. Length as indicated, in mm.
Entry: 12.8 mm
